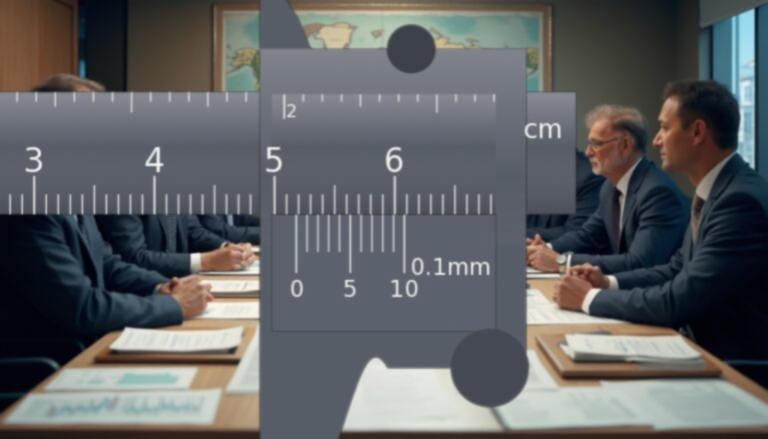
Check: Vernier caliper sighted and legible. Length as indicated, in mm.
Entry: 51.8 mm
